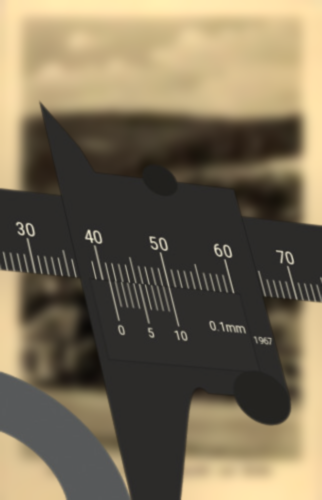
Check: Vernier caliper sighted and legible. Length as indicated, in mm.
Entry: 41.0 mm
